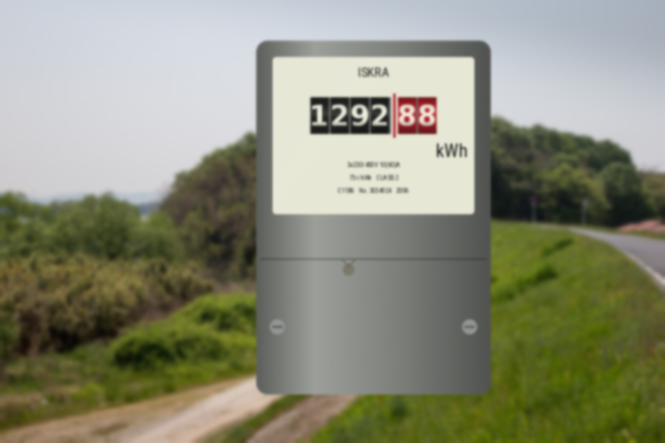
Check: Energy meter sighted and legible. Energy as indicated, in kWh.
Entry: 1292.88 kWh
